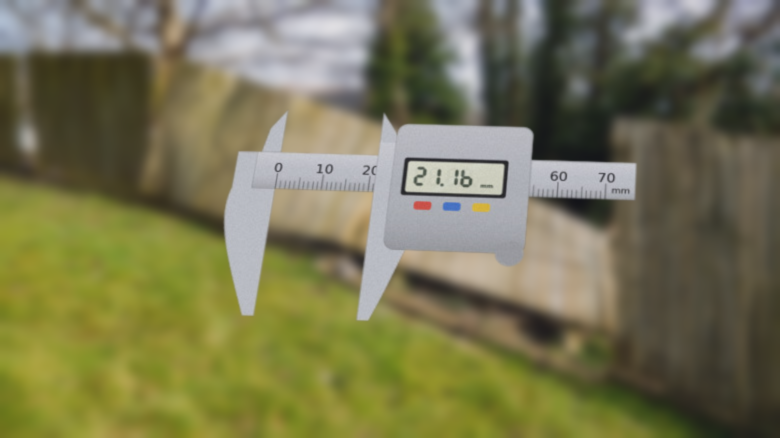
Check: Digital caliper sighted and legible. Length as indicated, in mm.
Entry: 21.16 mm
